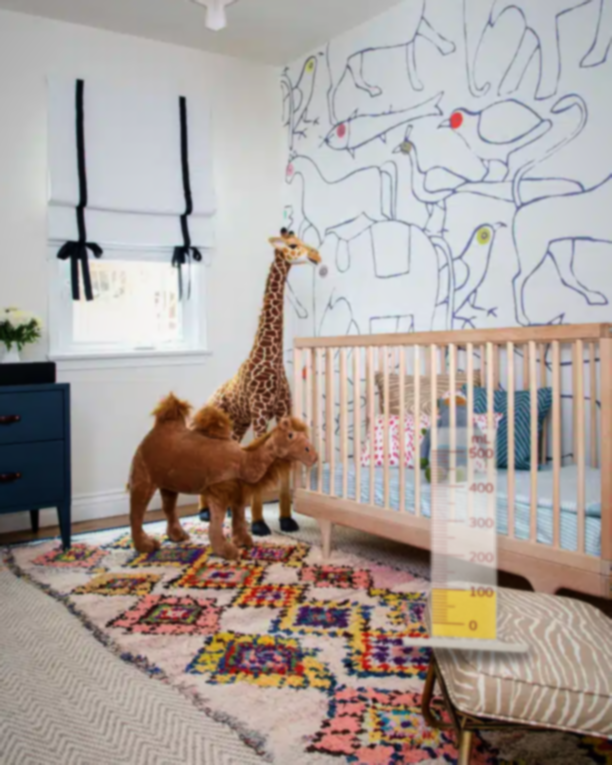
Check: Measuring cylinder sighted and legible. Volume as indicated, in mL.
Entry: 100 mL
